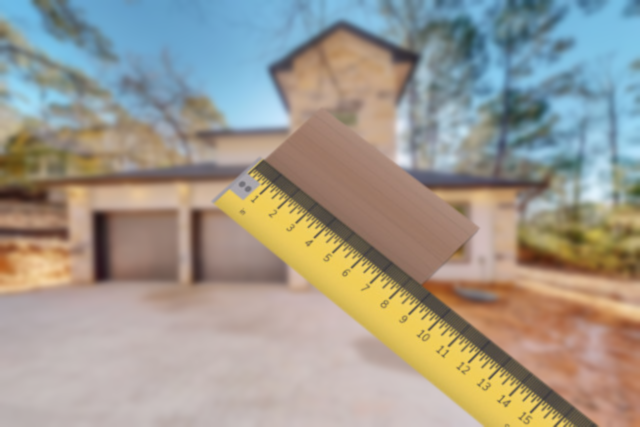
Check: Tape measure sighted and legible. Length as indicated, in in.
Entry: 8.5 in
